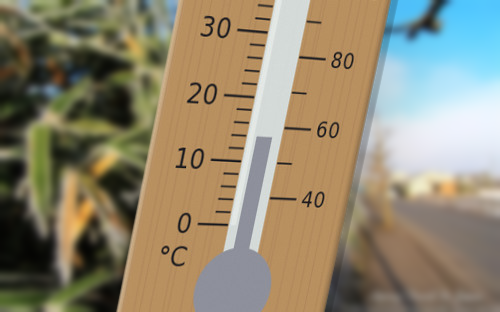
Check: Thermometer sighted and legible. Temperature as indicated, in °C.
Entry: 14 °C
